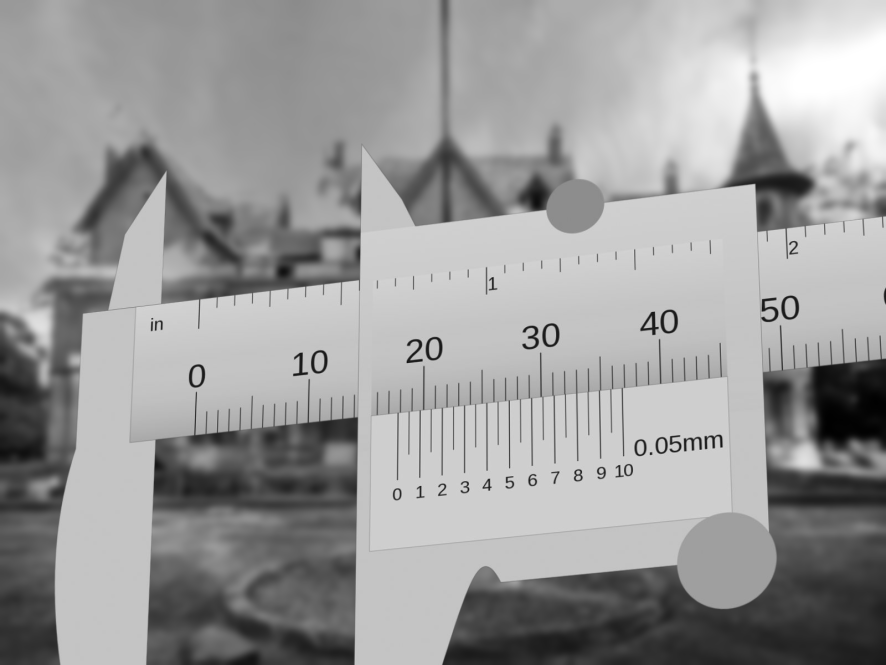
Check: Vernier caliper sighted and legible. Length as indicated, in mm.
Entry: 17.8 mm
